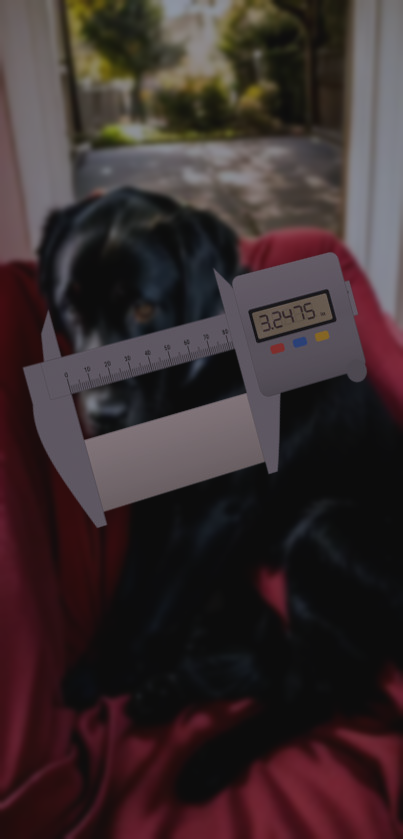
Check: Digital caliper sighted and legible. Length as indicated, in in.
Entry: 3.2475 in
